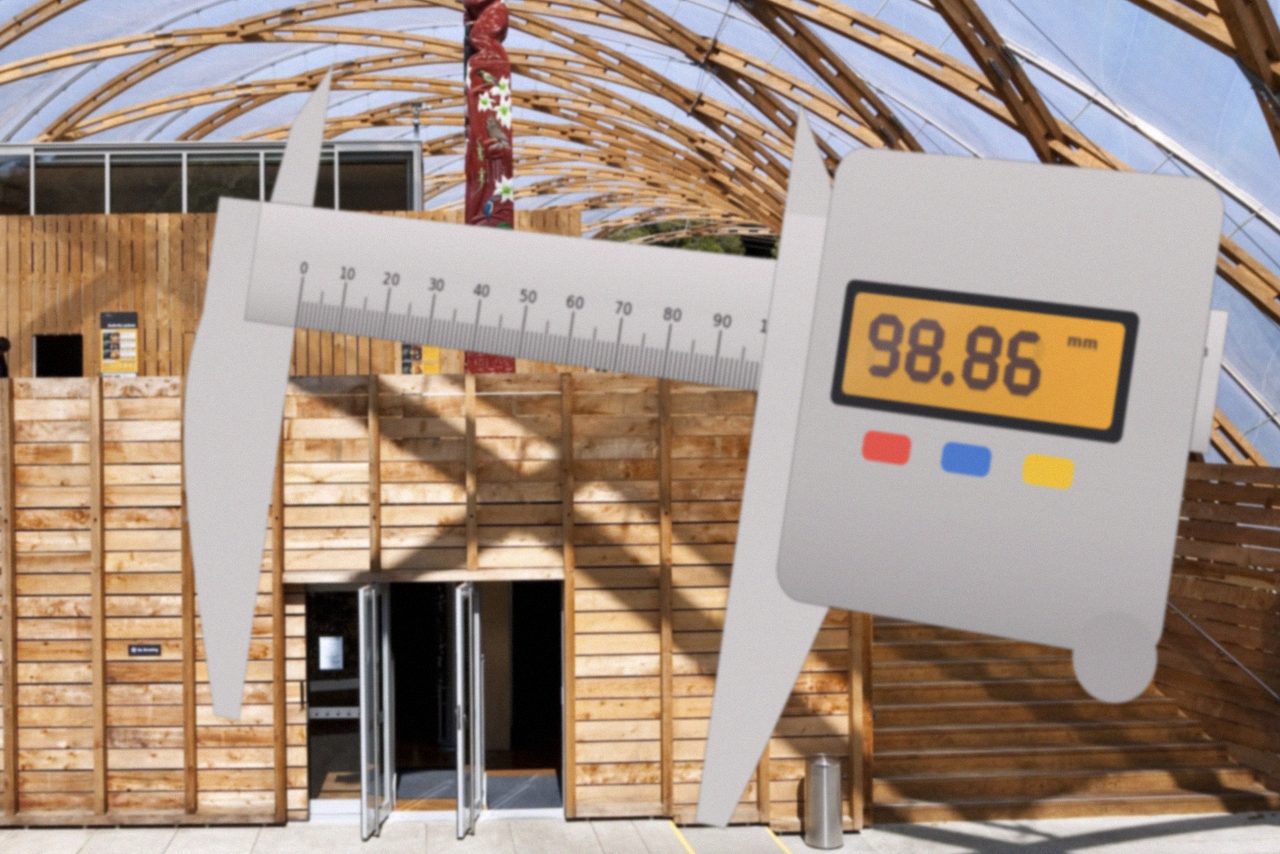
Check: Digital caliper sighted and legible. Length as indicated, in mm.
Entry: 98.86 mm
